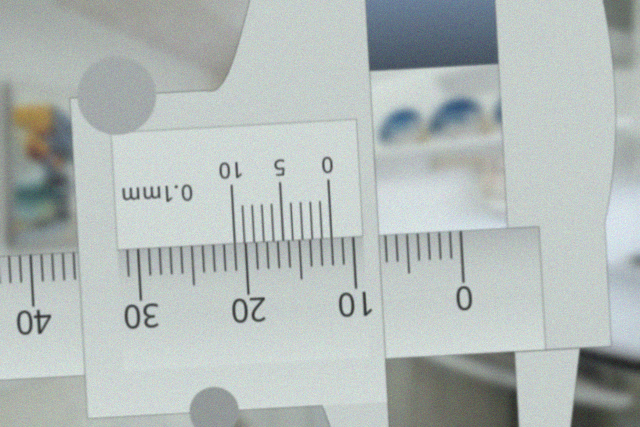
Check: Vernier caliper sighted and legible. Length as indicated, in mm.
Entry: 12.0 mm
